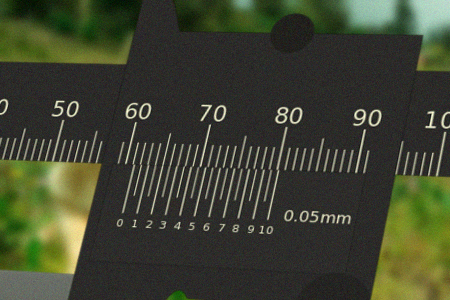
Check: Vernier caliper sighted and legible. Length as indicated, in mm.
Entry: 61.2 mm
